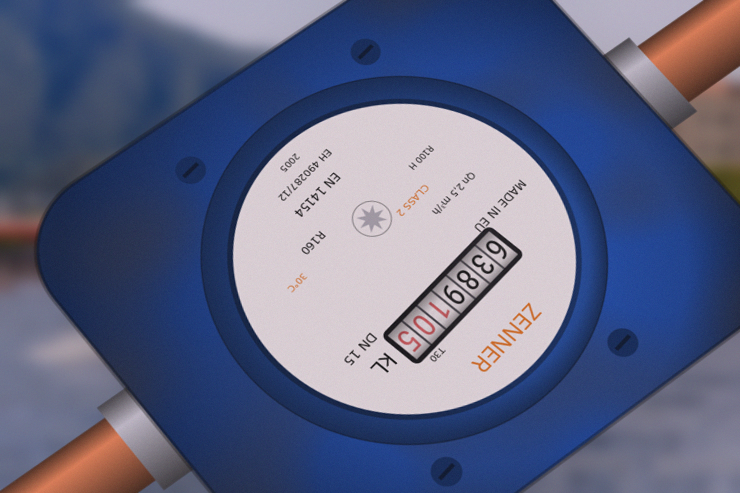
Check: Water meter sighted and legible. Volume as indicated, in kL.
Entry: 6389.105 kL
